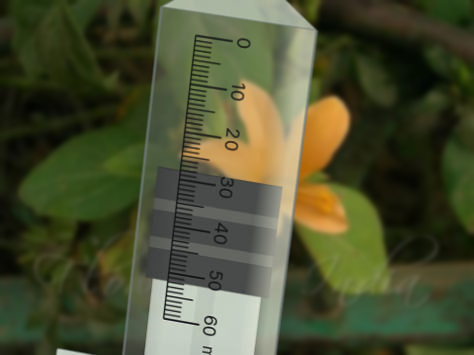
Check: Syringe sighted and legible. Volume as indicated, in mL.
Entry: 28 mL
